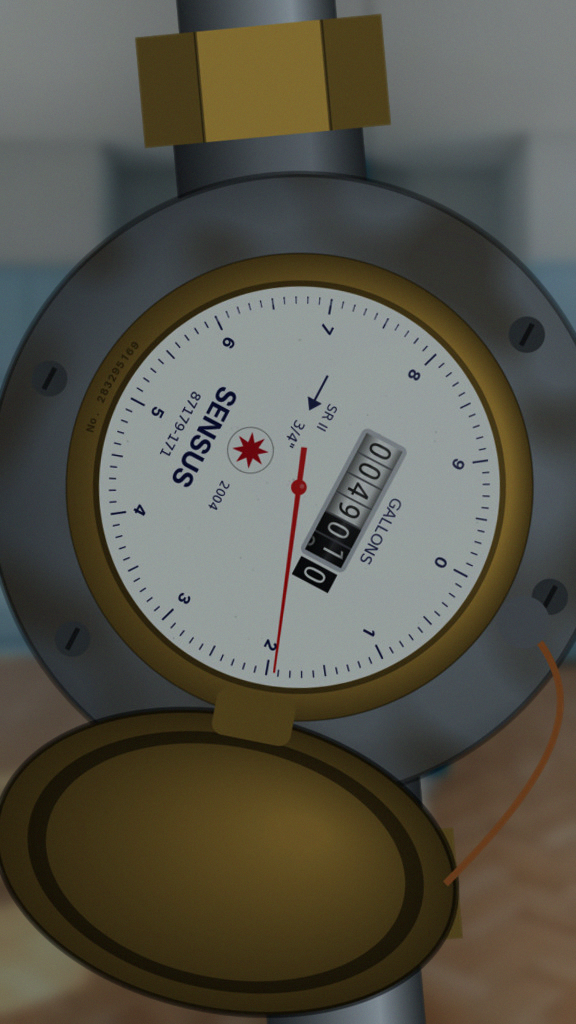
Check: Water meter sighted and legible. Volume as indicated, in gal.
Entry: 49011.9 gal
